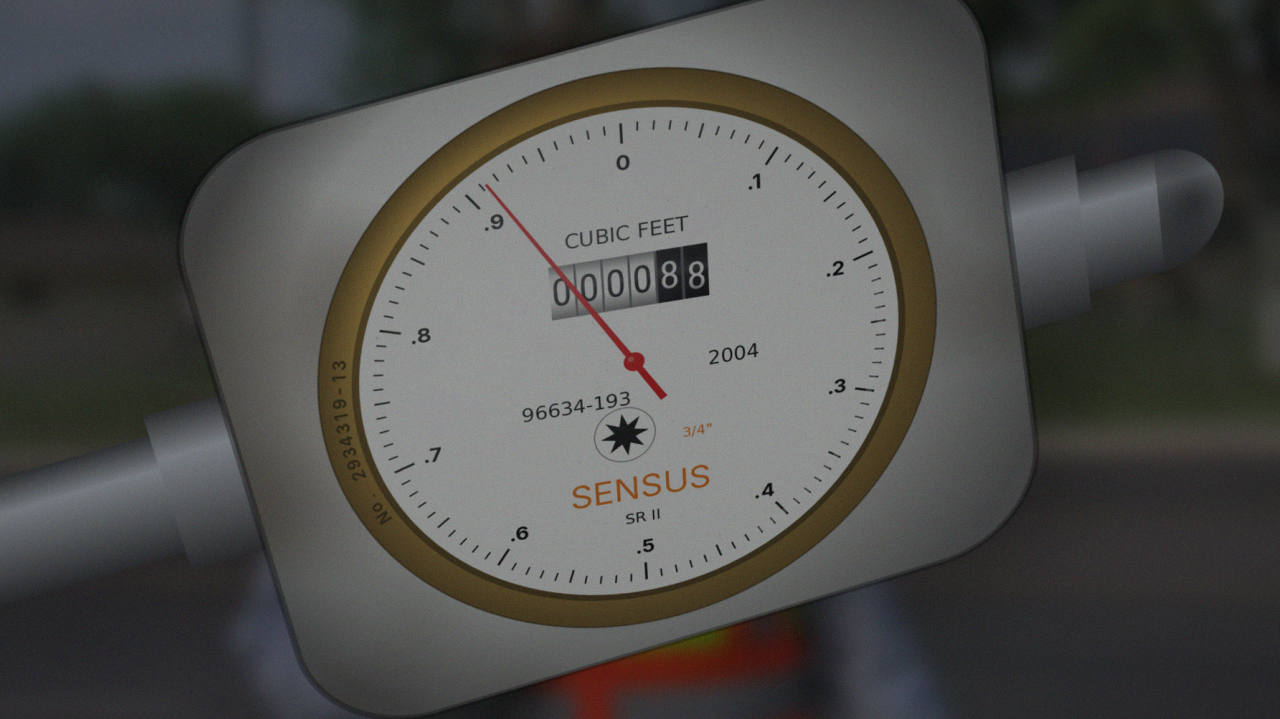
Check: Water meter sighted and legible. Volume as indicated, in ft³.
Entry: 87.91 ft³
